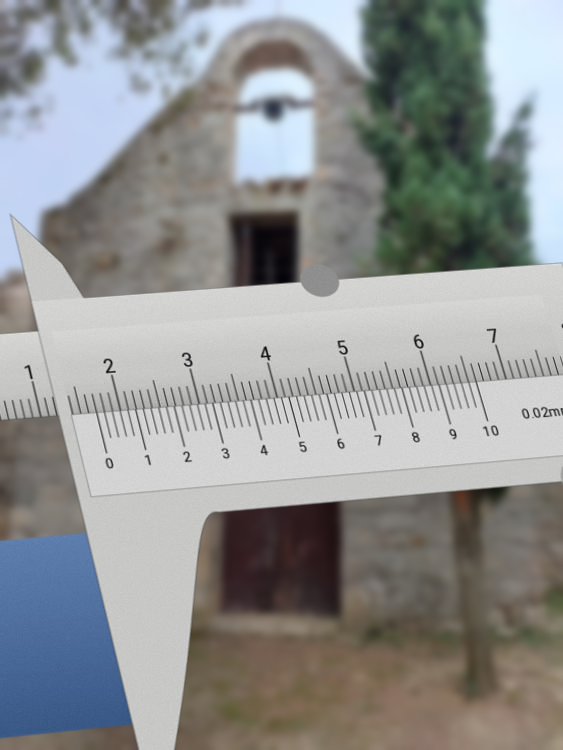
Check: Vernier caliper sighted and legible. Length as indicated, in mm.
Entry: 17.0 mm
